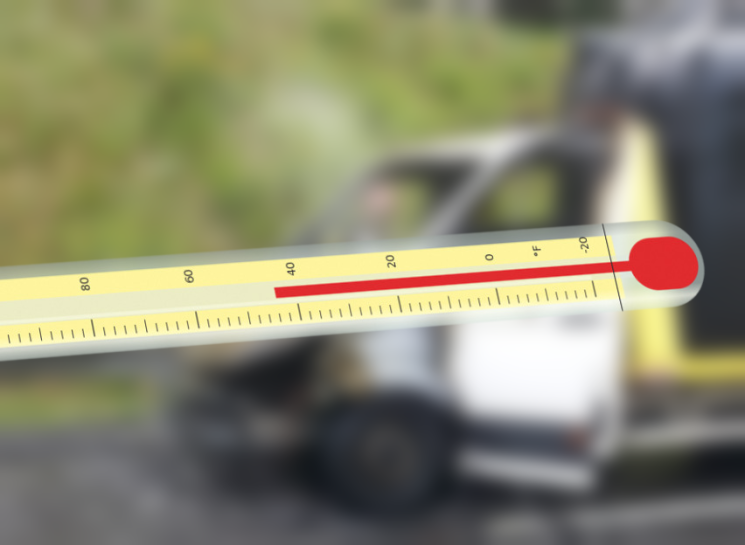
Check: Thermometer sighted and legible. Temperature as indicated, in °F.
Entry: 44 °F
